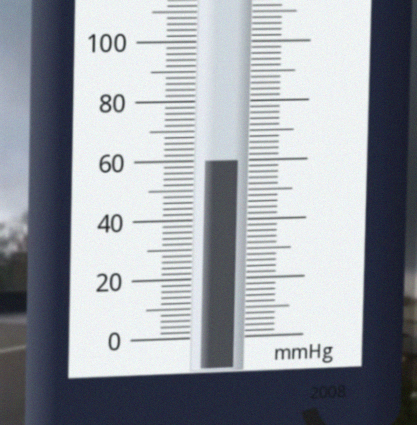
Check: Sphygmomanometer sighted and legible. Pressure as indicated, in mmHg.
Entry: 60 mmHg
